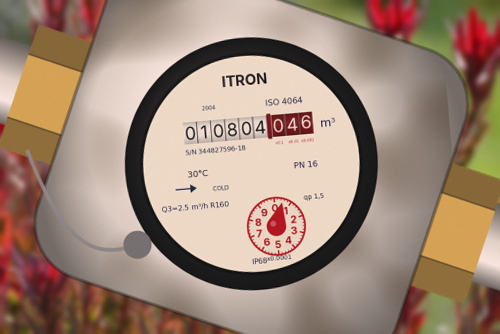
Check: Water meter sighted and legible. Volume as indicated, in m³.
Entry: 10804.0460 m³
